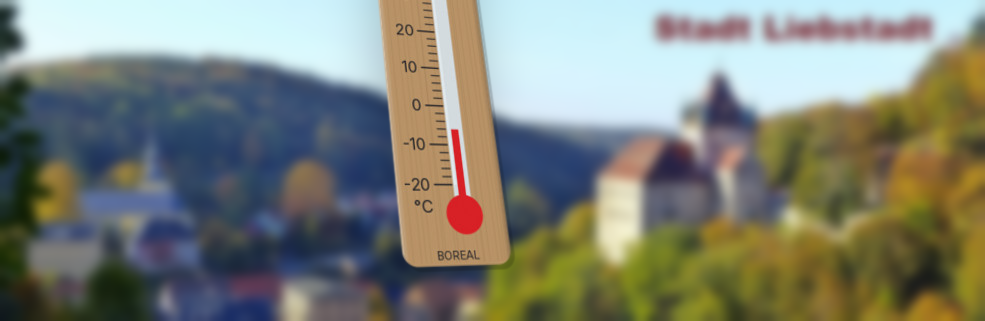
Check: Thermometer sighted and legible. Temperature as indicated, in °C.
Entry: -6 °C
